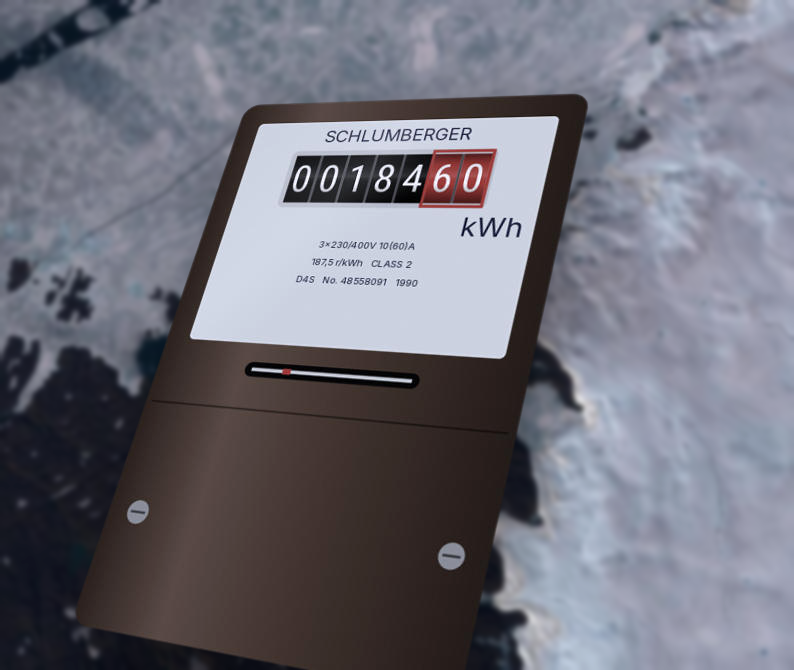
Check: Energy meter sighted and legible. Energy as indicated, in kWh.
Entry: 184.60 kWh
